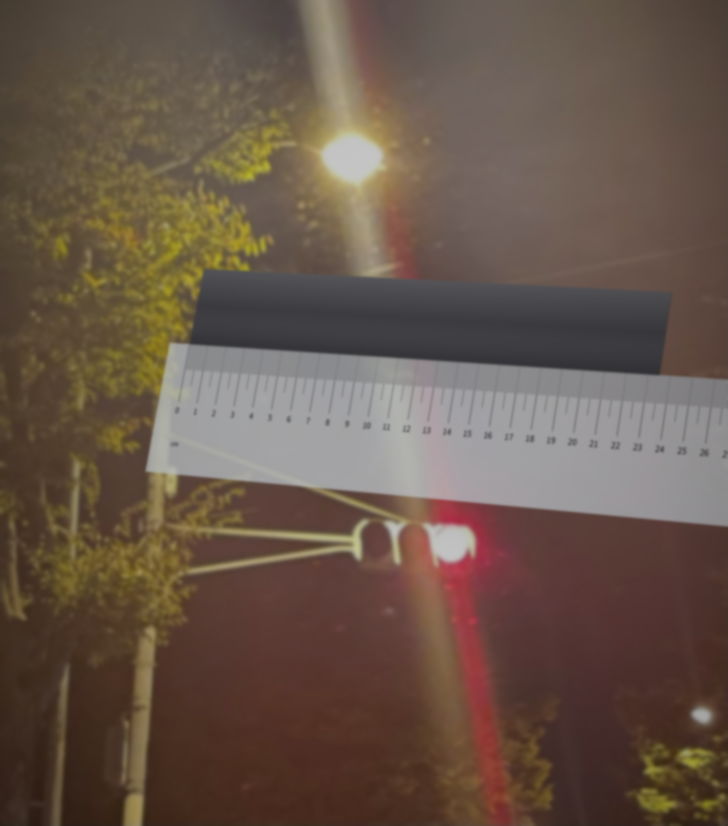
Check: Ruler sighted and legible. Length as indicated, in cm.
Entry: 23.5 cm
